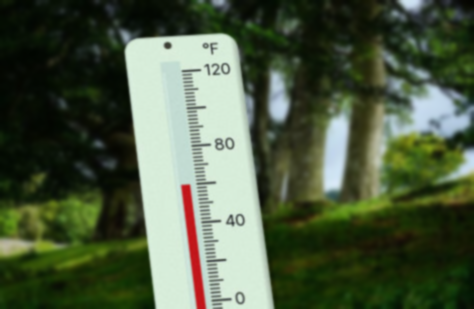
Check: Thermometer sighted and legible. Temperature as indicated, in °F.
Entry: 60 °F
